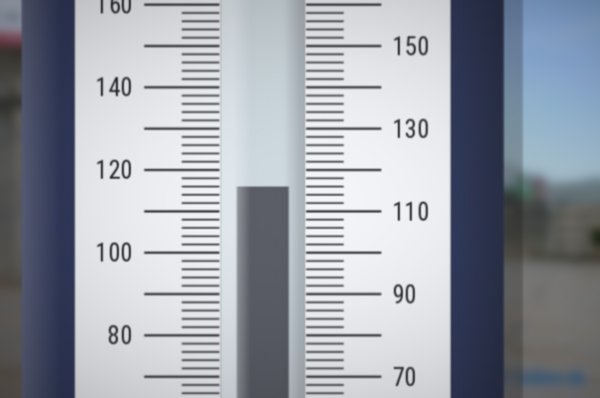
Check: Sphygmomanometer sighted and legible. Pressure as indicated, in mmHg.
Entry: 116 mmHg
